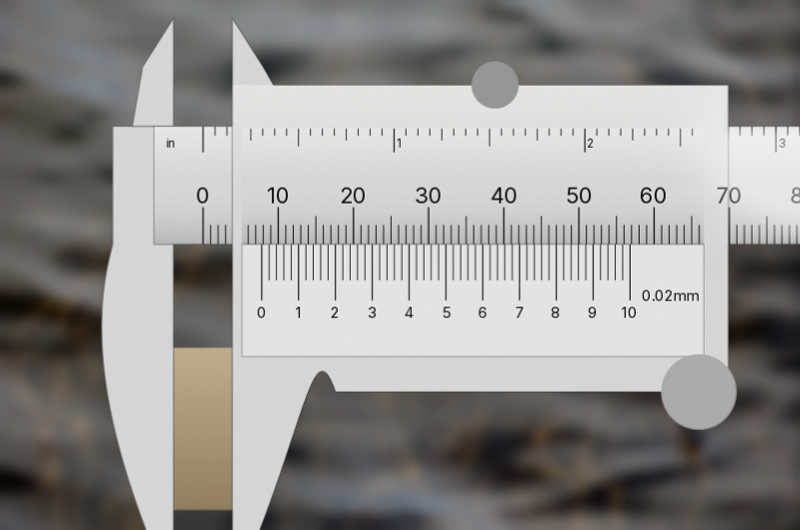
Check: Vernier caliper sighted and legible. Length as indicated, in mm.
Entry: 7.8 mm
